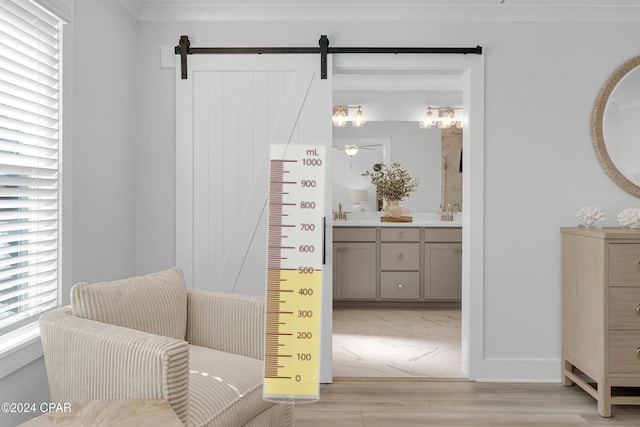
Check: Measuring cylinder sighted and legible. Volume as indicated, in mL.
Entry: 500 mL
